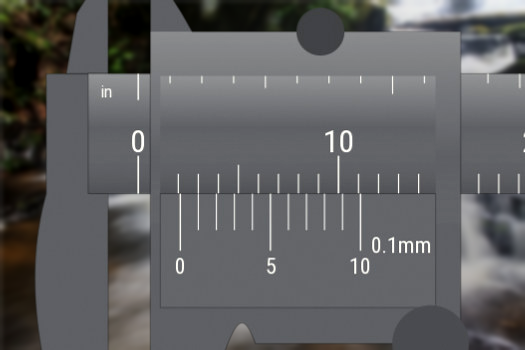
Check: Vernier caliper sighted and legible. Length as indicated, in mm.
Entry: 2.1 mm
